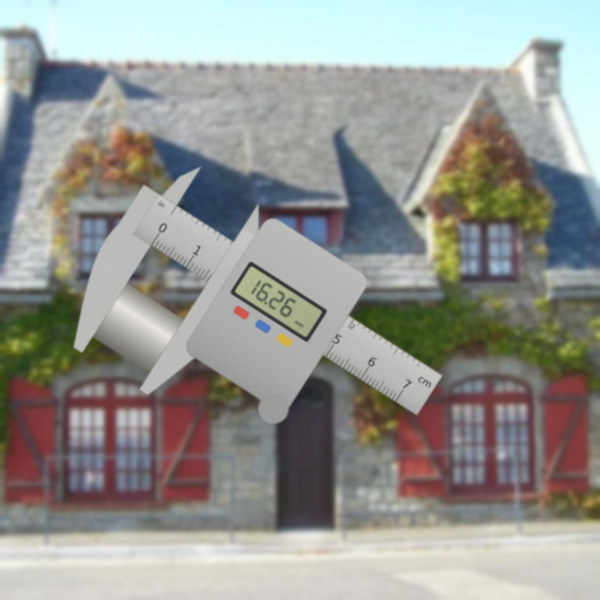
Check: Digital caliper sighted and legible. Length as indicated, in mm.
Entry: 16.26 mm
